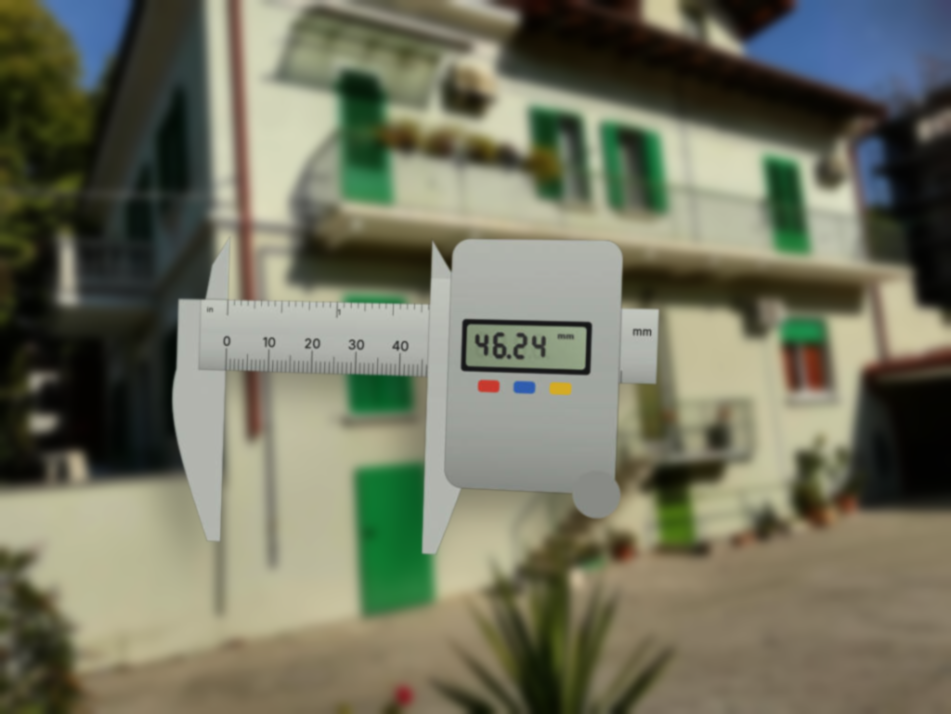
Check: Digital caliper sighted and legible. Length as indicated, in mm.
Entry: 46.24 mm
